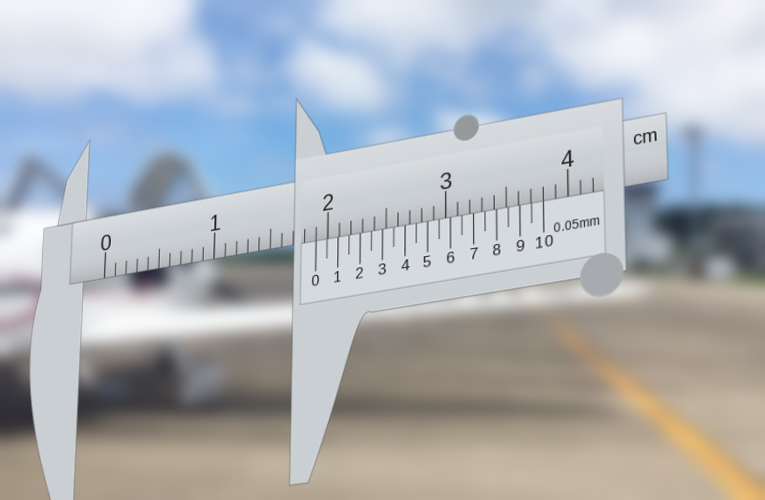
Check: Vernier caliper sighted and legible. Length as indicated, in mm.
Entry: 19.0 mm
